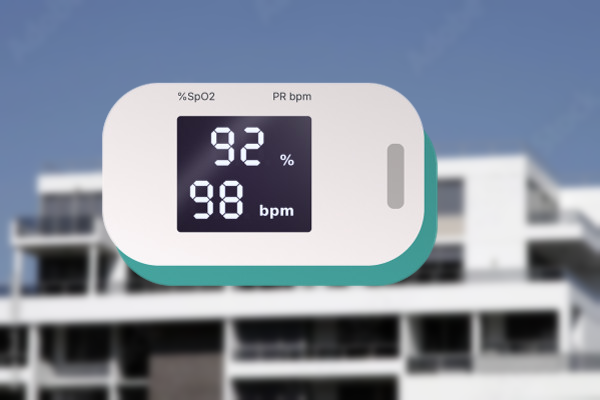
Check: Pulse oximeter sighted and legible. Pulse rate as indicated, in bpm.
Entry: 98 bpm
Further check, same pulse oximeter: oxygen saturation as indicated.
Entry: 92 %
